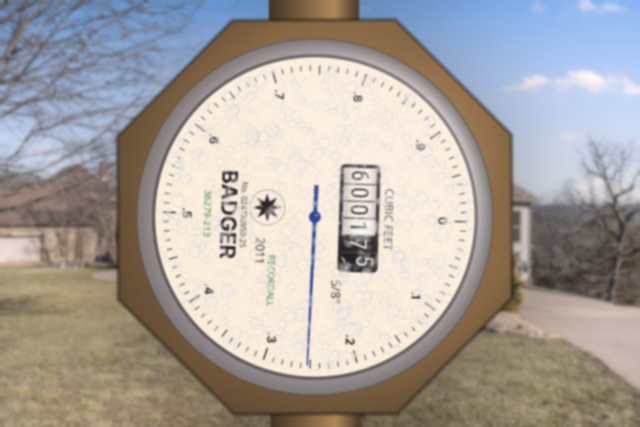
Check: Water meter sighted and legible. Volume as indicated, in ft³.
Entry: 600175.25 ft³
